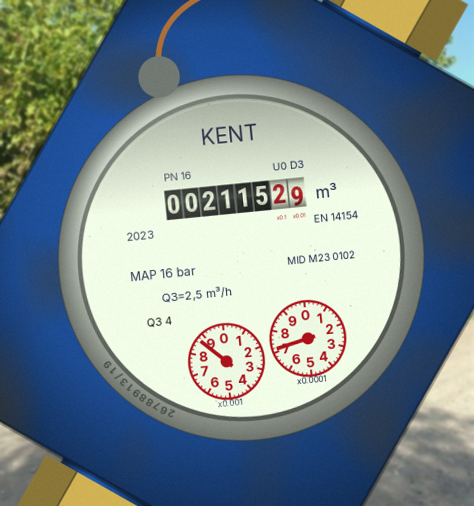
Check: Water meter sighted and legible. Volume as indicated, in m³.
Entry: 2115.2887 m³
